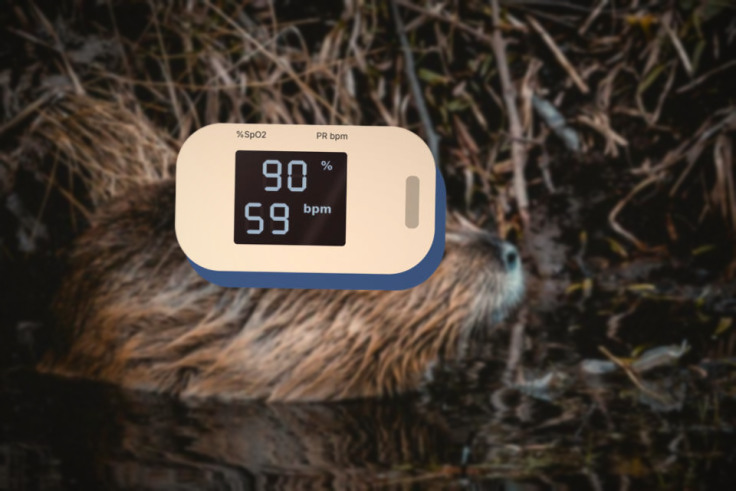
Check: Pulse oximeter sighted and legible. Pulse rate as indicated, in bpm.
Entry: 59 bpm
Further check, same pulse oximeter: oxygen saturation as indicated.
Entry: 90 %
